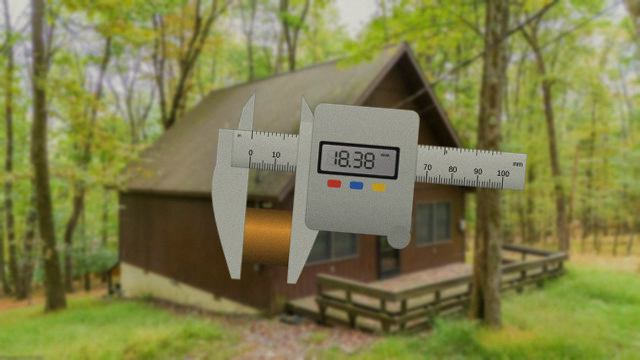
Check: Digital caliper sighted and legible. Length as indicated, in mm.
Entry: 18.38 mm
